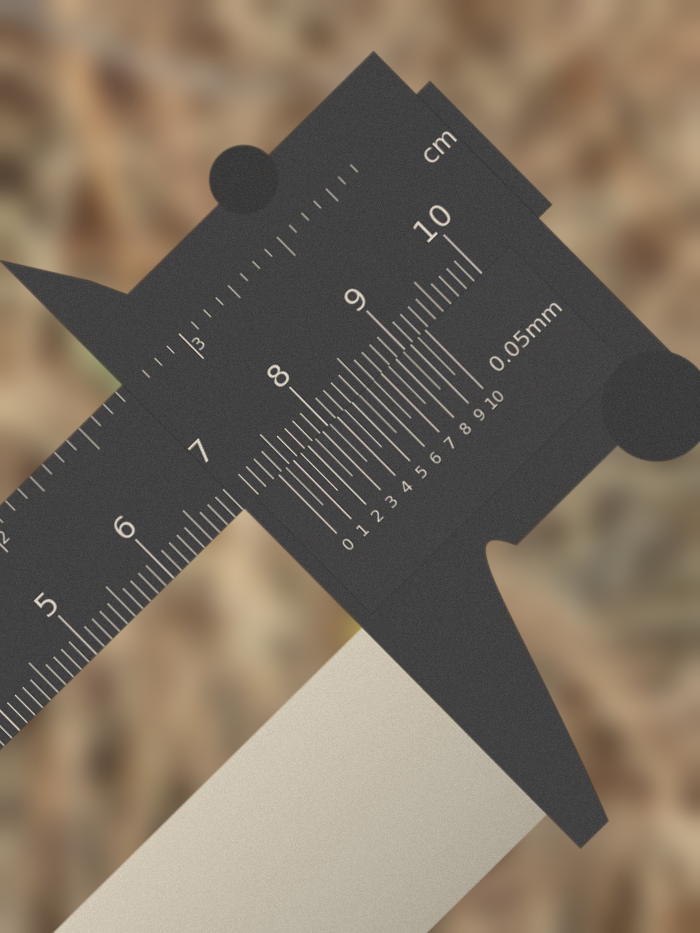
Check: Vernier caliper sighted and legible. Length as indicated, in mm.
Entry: 73.6 mm
